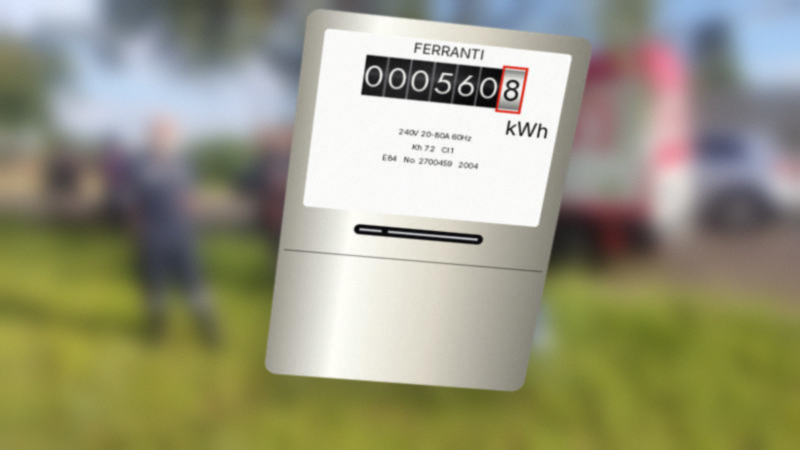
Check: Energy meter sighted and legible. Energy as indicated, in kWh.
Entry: 560.8 kWh
